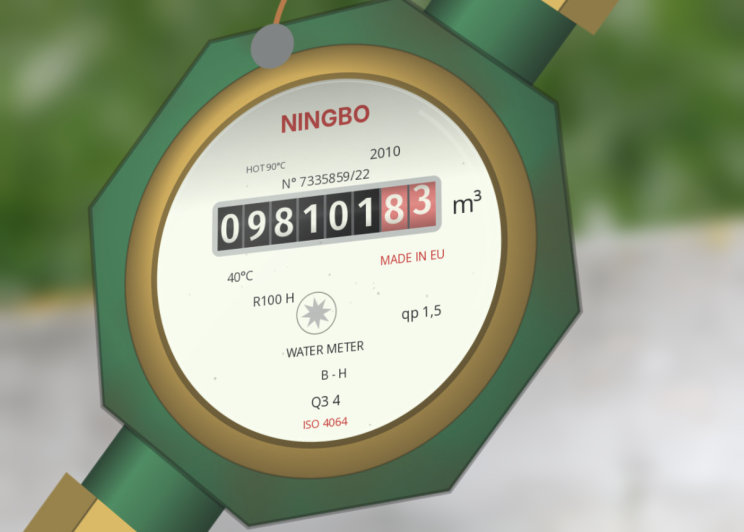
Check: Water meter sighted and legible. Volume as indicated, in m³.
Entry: 98101.83 m³
